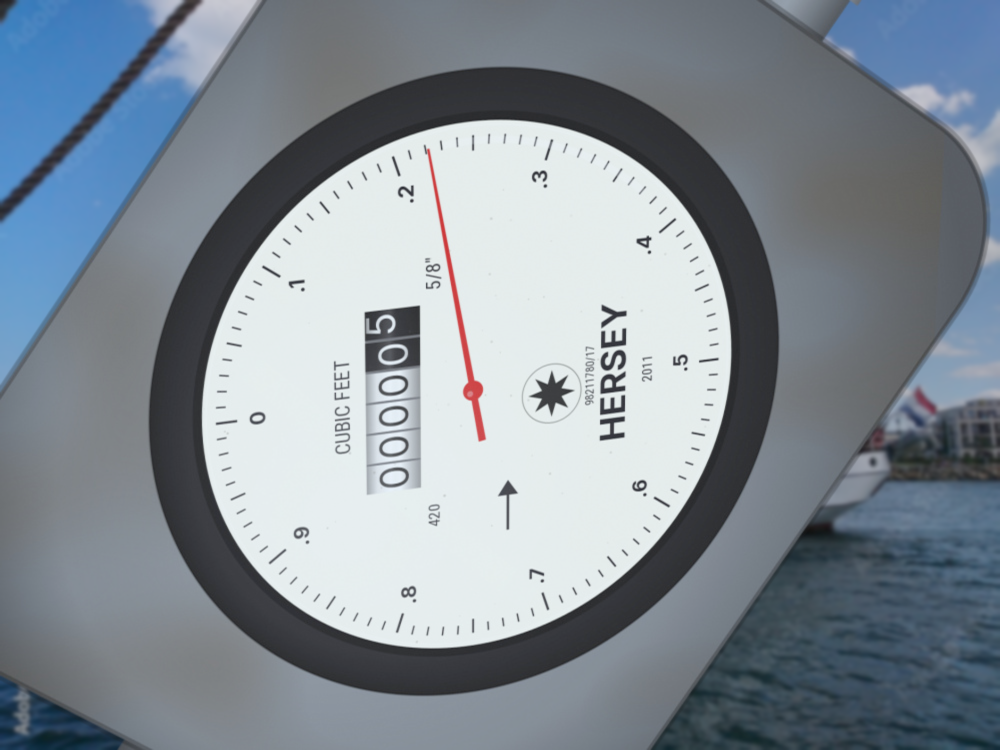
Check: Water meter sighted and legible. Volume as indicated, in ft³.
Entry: 5.22 ft³
